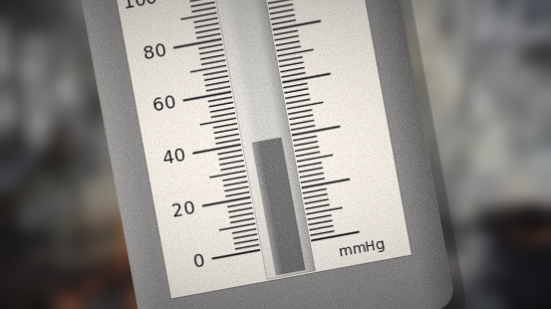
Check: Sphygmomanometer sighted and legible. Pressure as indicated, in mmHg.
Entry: 40 mmHg
